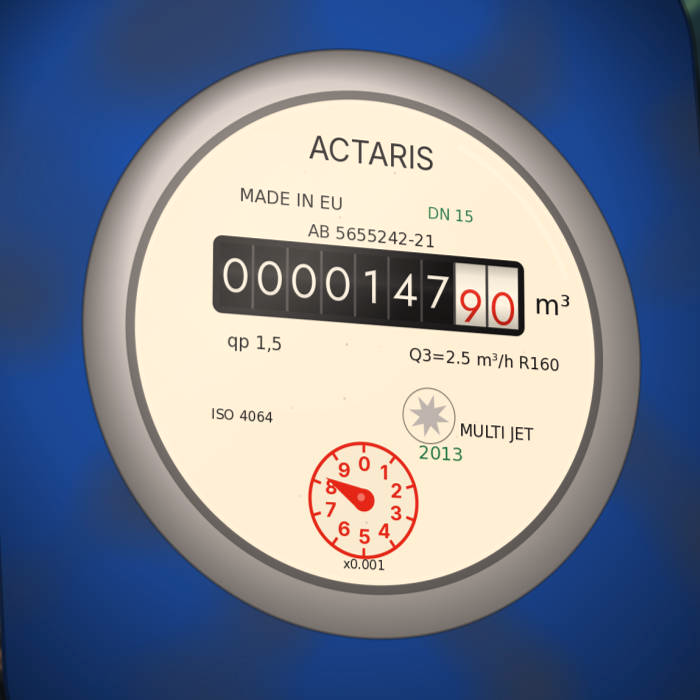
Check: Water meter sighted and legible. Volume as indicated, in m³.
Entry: 147.898 m³
